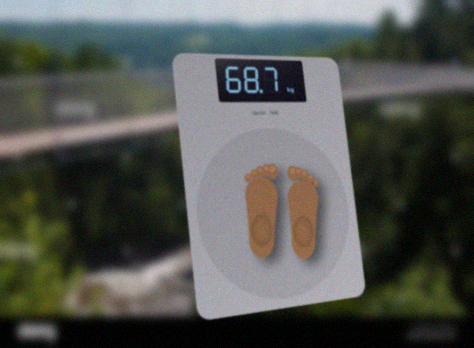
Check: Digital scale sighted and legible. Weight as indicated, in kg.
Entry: 68.7 kg
